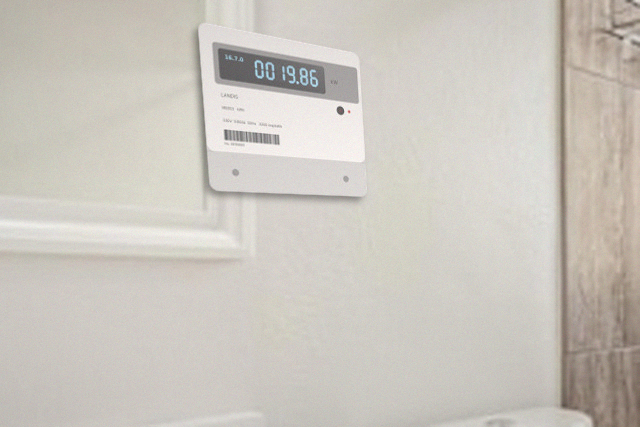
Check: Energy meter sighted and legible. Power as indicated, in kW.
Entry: 19.86 kW
